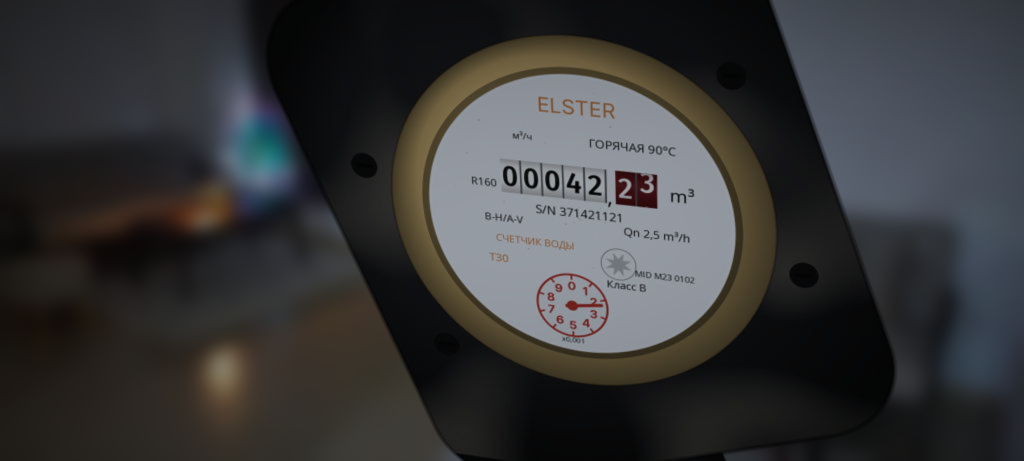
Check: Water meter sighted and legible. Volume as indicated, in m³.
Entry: 42.232 m³
